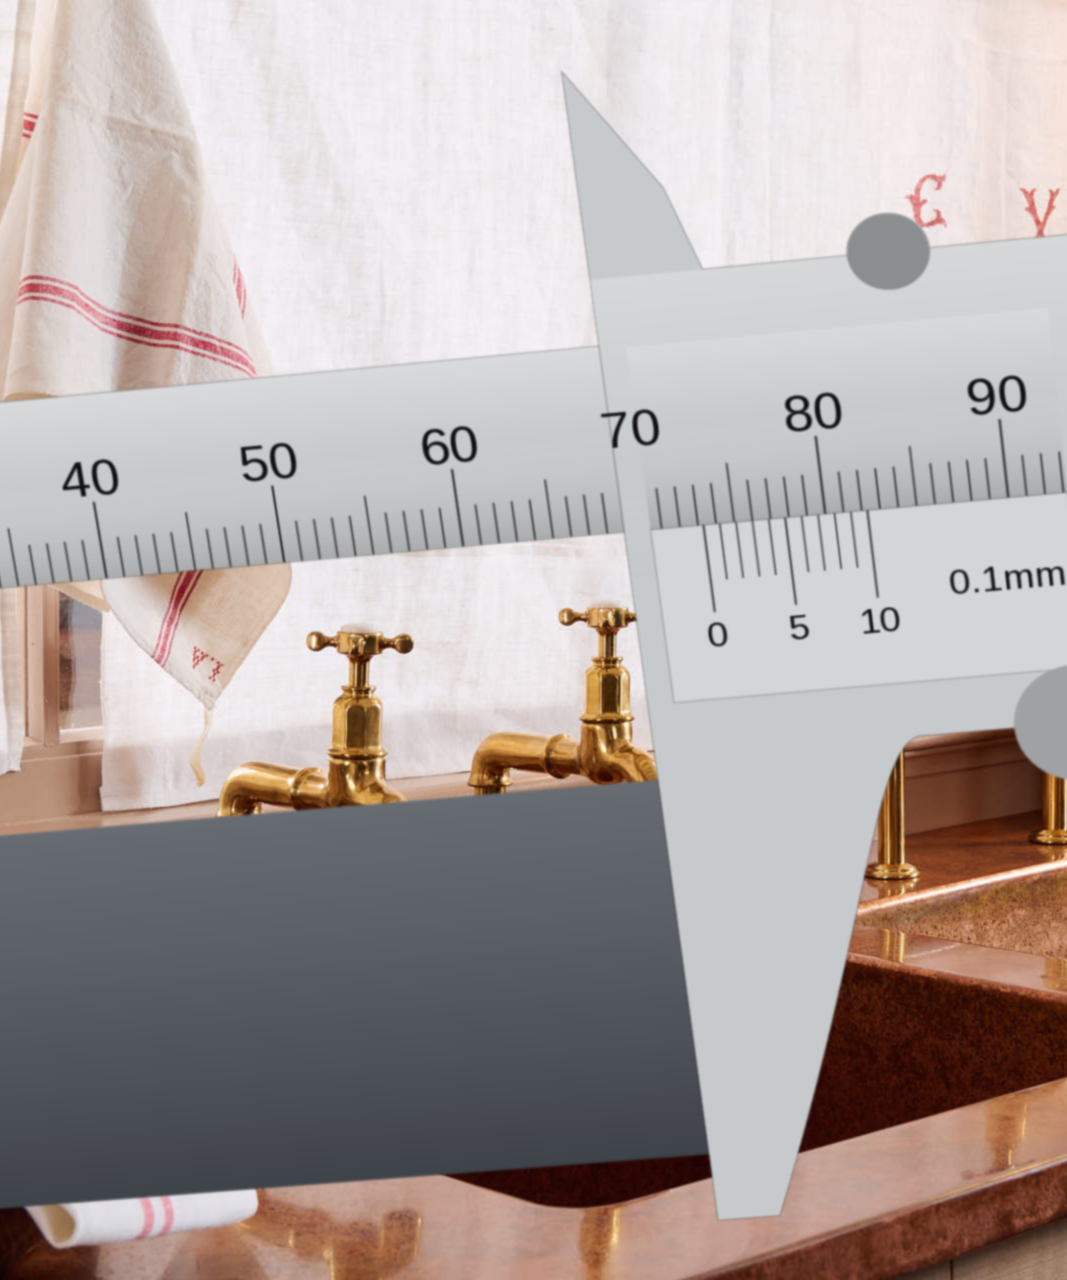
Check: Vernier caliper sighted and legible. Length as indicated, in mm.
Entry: 73.3 mm
